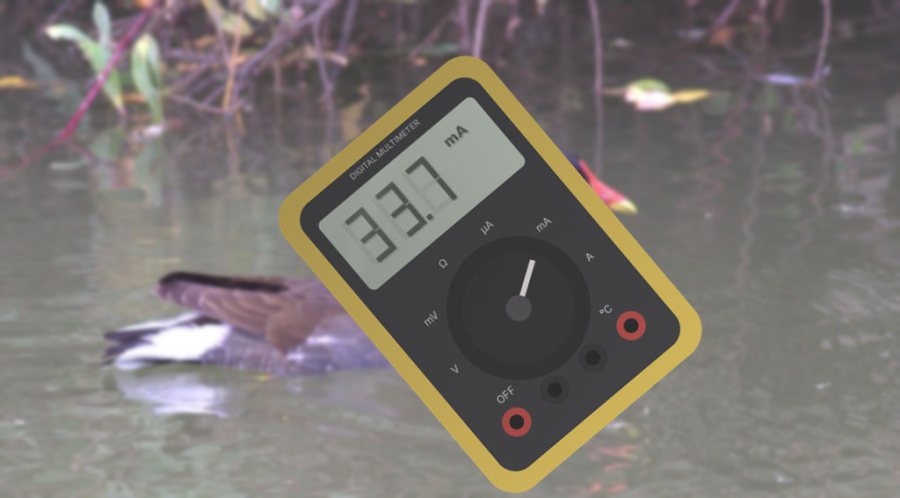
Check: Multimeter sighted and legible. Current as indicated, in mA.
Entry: 33.7 mA
